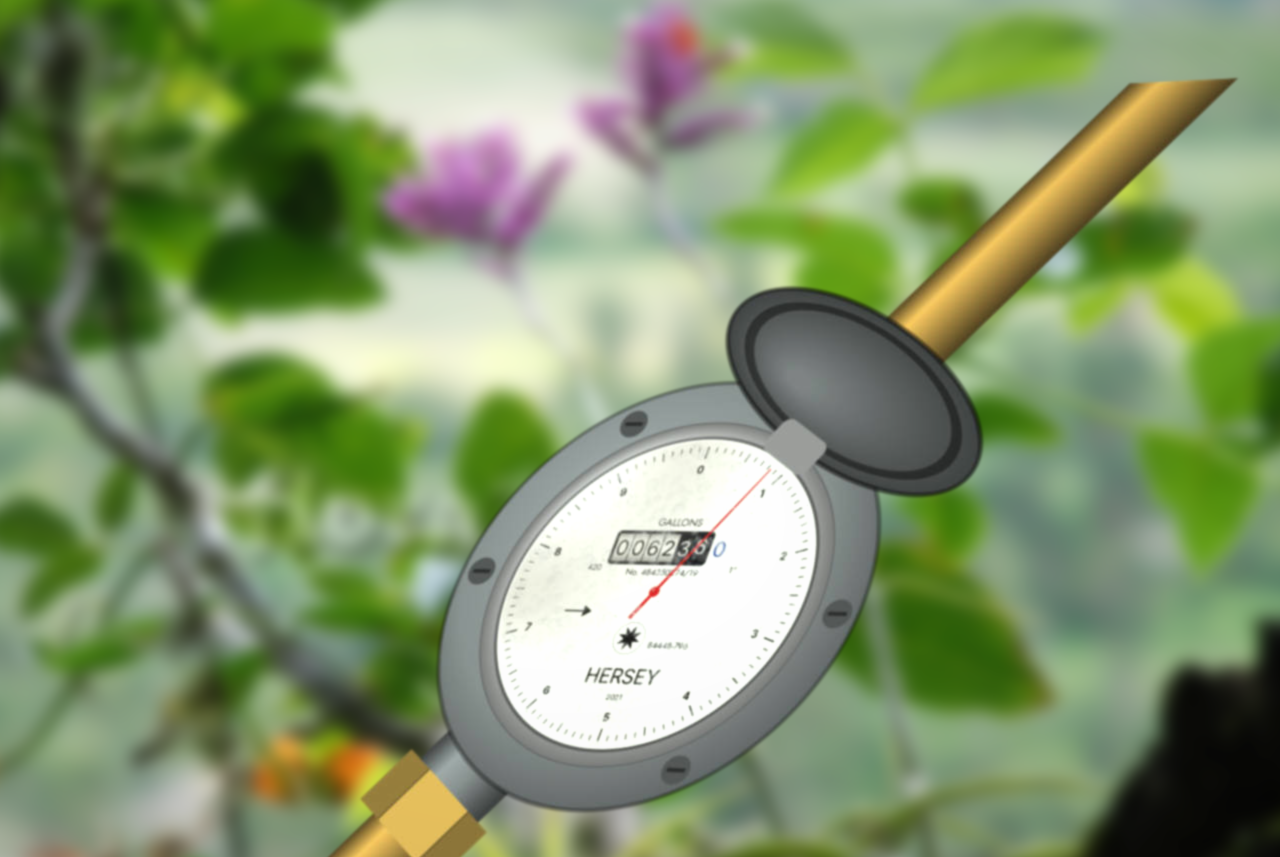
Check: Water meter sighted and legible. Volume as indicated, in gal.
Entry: 62360.8 gal
